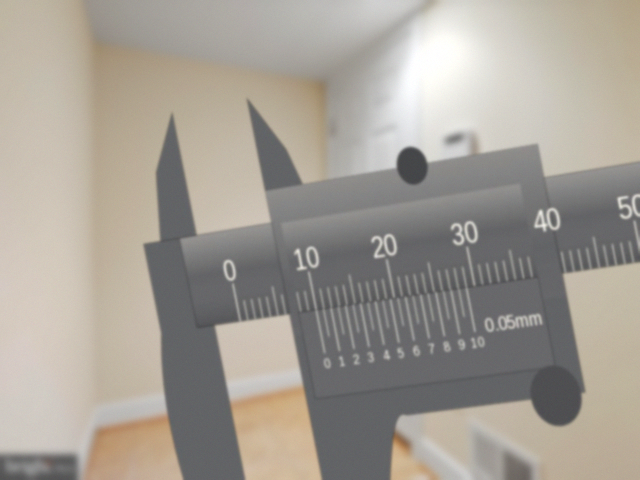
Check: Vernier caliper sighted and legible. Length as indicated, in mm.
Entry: 10.0 mm
